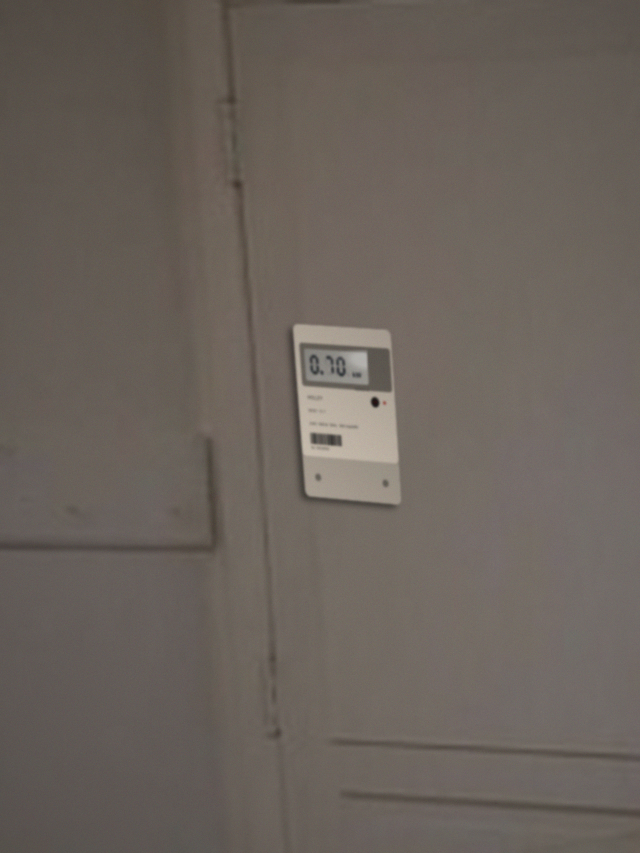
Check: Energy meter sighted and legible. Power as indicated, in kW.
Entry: 0.70 kW
